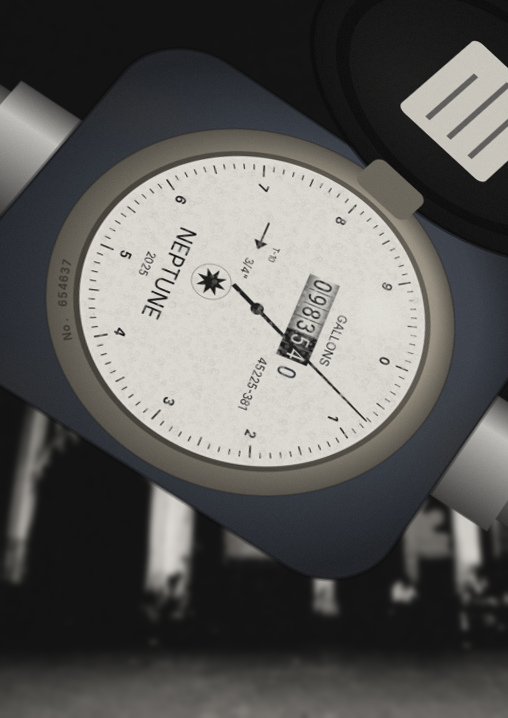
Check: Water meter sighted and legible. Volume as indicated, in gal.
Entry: 983540.7 gal
